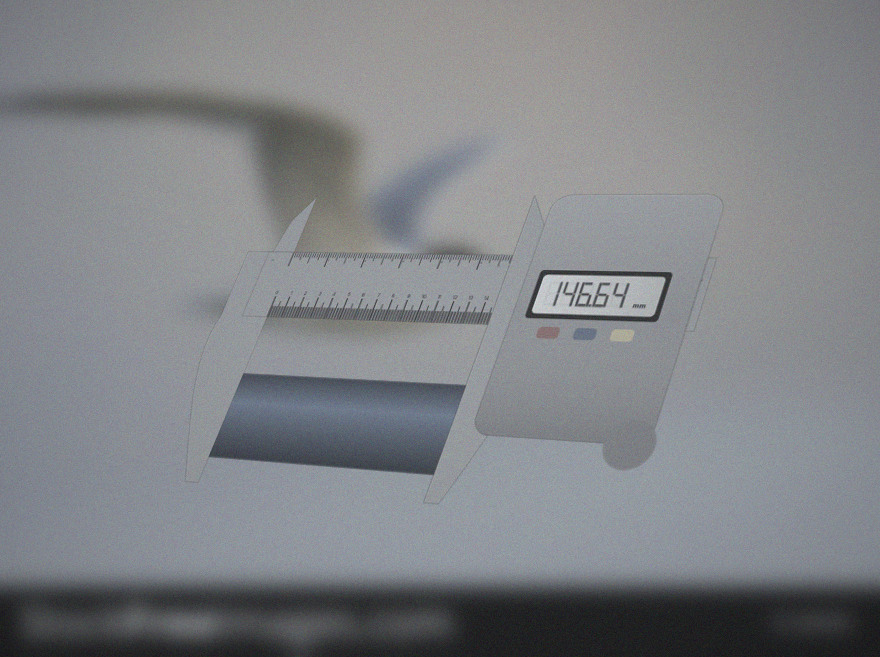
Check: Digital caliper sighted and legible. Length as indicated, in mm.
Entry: 146.64 mm
